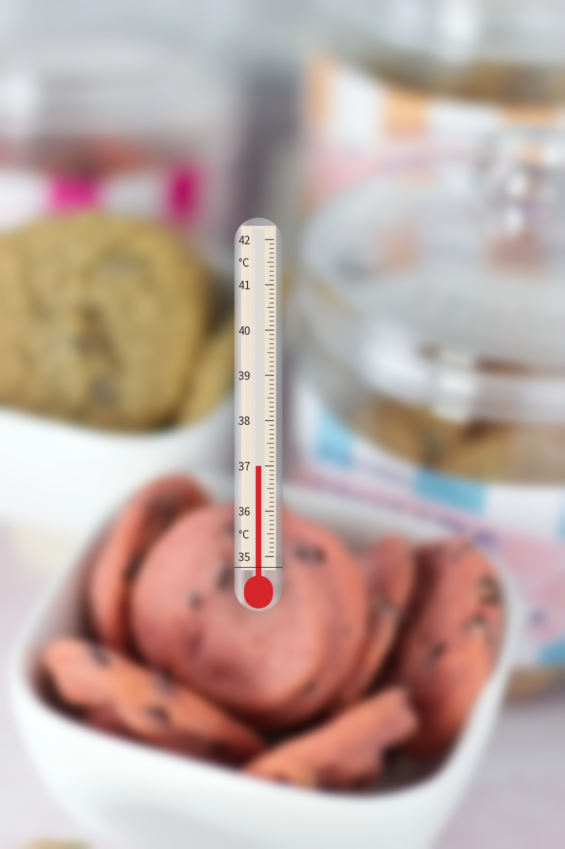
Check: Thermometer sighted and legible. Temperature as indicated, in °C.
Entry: 37 °C
